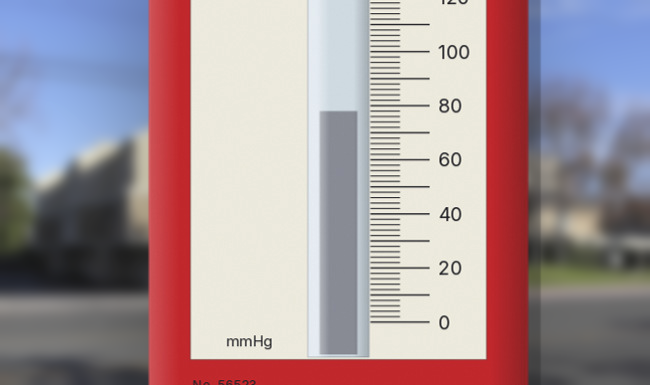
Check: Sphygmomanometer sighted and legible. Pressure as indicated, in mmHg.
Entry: 78 mmHg
